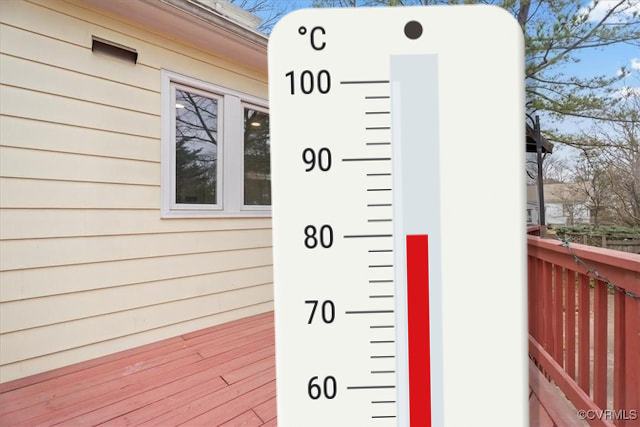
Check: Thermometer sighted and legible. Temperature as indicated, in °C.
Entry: 80 °C
